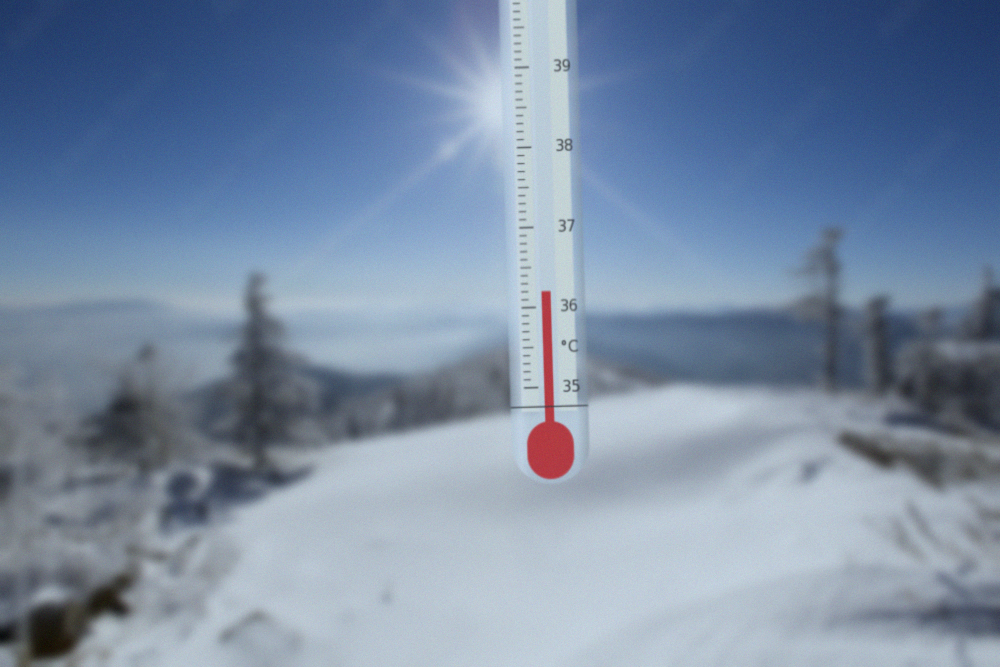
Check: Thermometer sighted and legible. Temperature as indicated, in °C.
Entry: 36.2 °C
